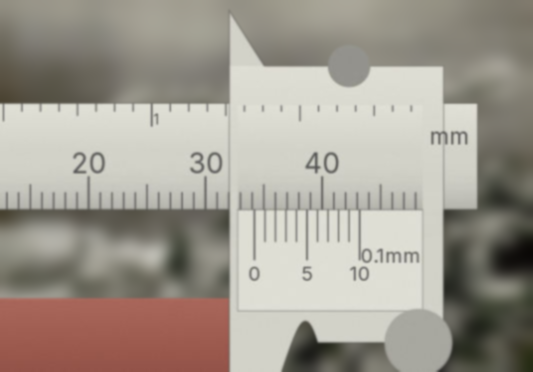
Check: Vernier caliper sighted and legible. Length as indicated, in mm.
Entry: 34.2 mm
